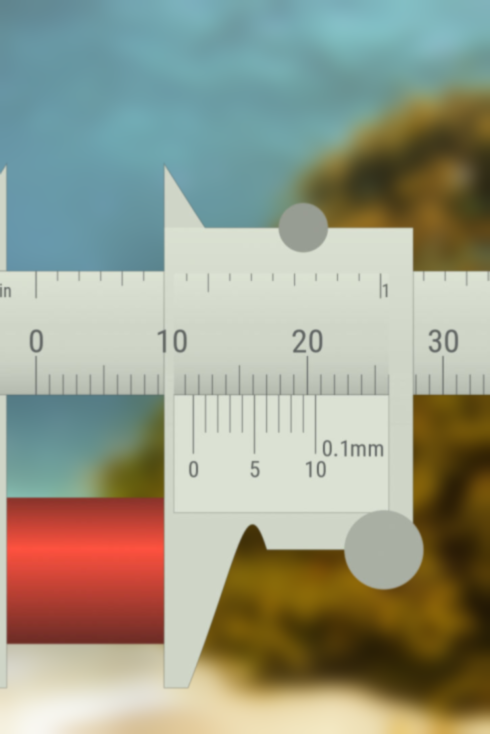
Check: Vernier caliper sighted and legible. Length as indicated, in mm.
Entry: 11.6 mm
